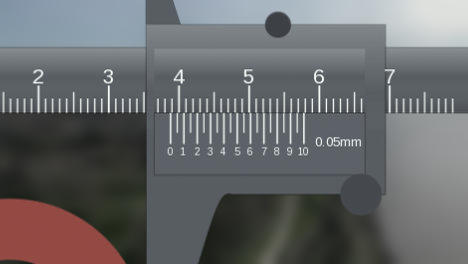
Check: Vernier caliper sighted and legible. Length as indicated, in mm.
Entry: 38.8 mm
